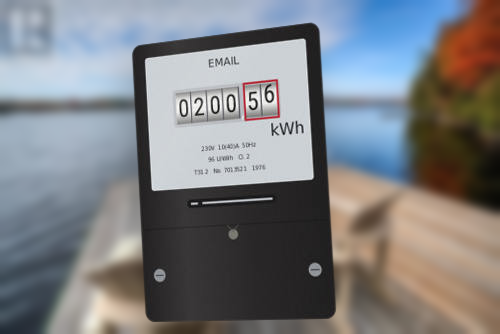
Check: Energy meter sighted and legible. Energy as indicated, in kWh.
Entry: 200.56 kWh
